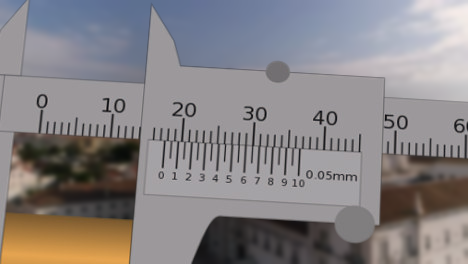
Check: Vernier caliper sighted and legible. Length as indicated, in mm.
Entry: 17.6 mm
